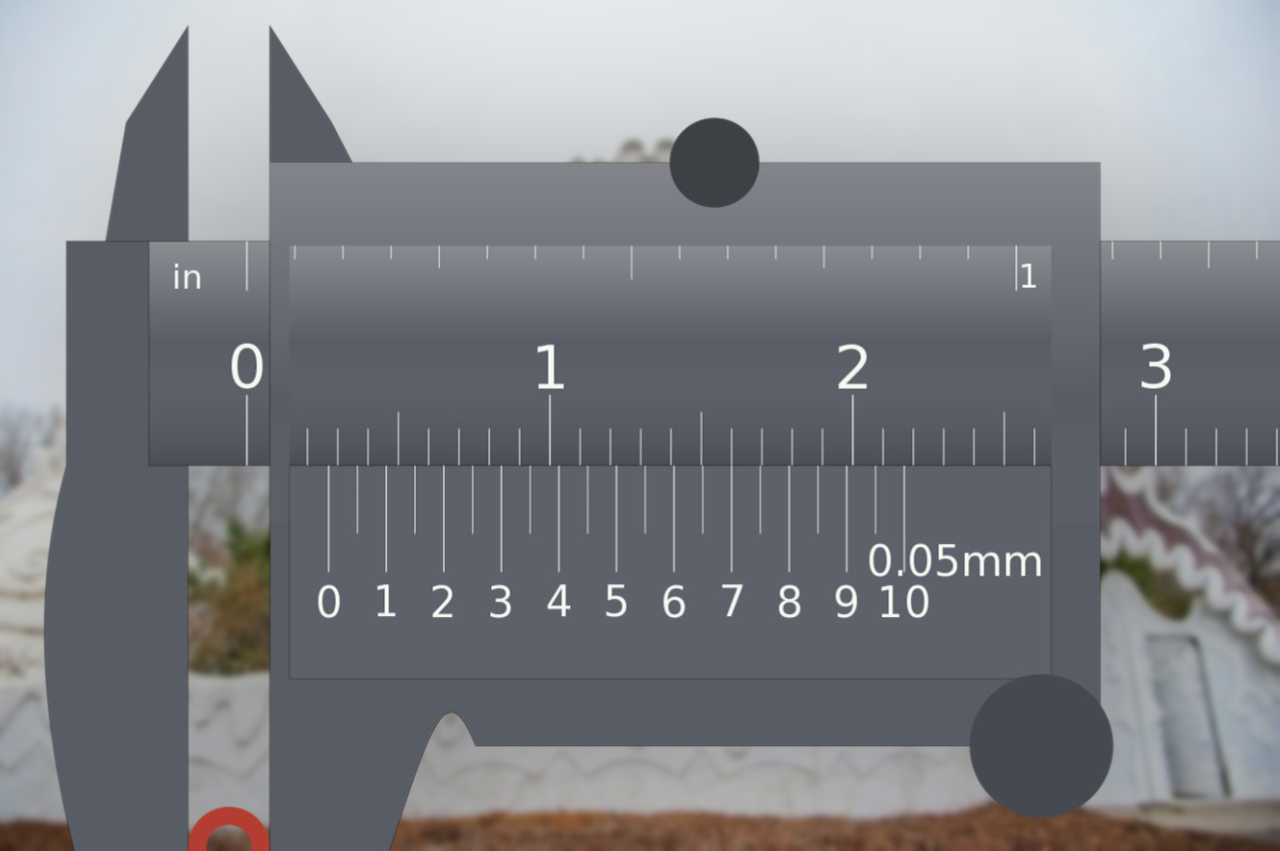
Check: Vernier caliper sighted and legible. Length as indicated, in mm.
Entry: 2.70 mm
